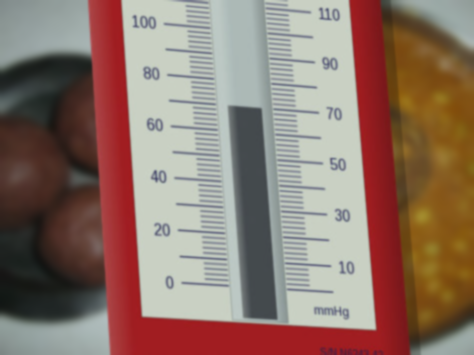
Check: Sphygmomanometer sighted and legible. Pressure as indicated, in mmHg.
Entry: 70 mmHg
